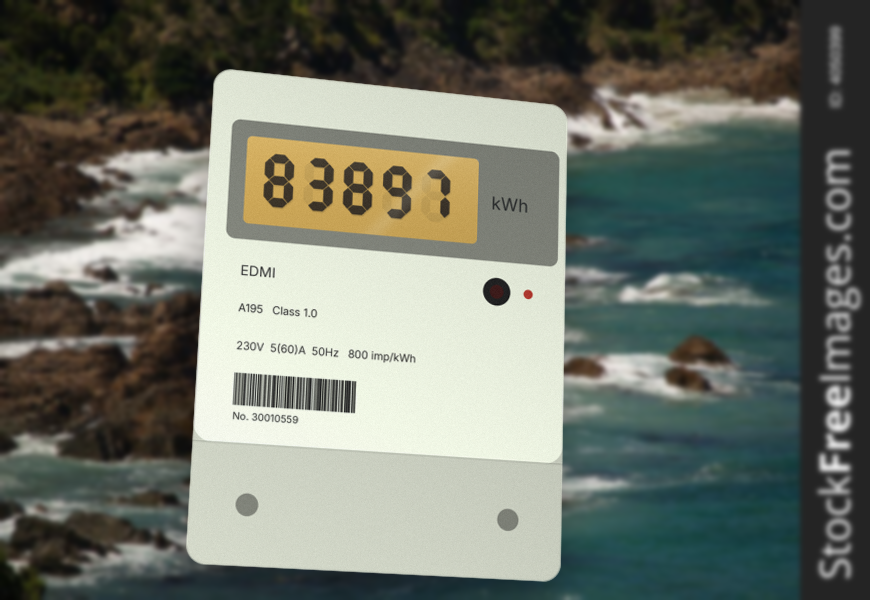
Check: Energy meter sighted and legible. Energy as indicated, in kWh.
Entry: 83897 kWh
